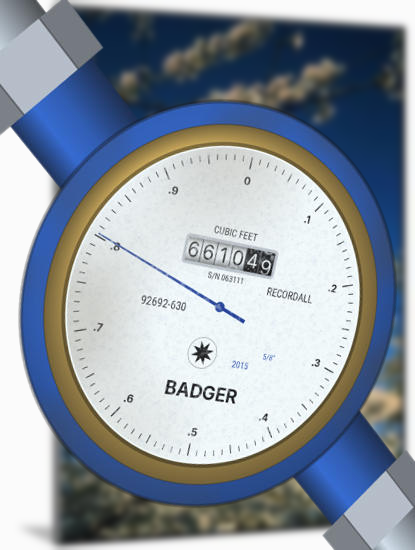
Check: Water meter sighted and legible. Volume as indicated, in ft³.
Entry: 661048.80 ft³
